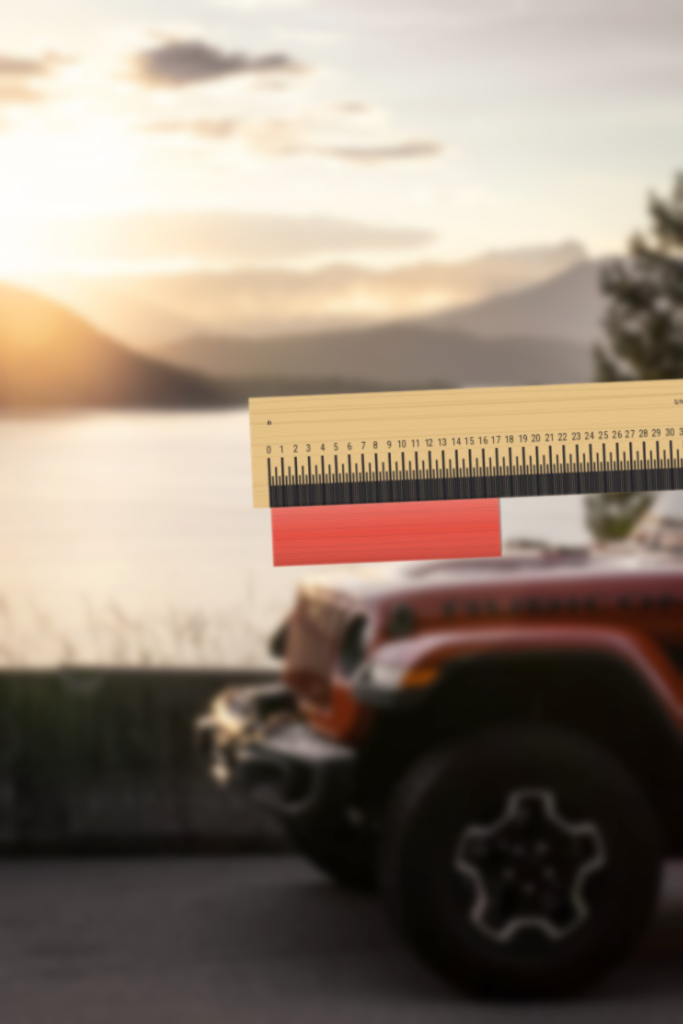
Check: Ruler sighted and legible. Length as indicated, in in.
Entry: 17 in
